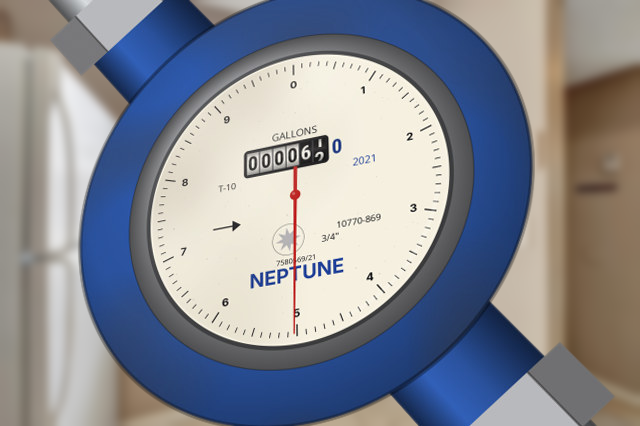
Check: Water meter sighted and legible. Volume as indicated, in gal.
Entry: 615.0 gal
